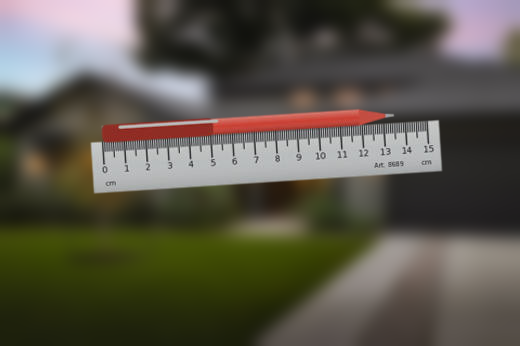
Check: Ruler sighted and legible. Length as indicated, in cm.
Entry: 13.5 cm
